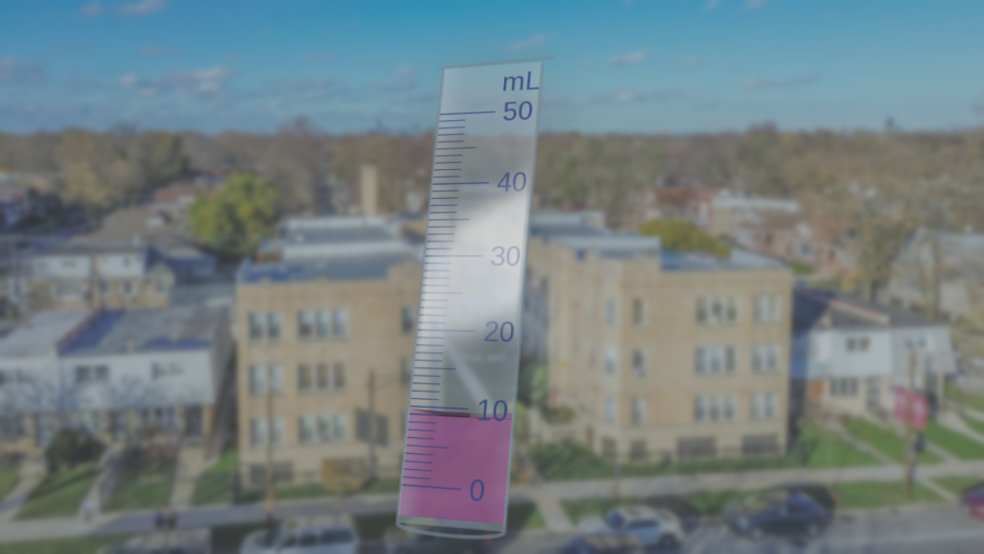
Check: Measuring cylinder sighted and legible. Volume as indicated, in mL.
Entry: 9 mL
